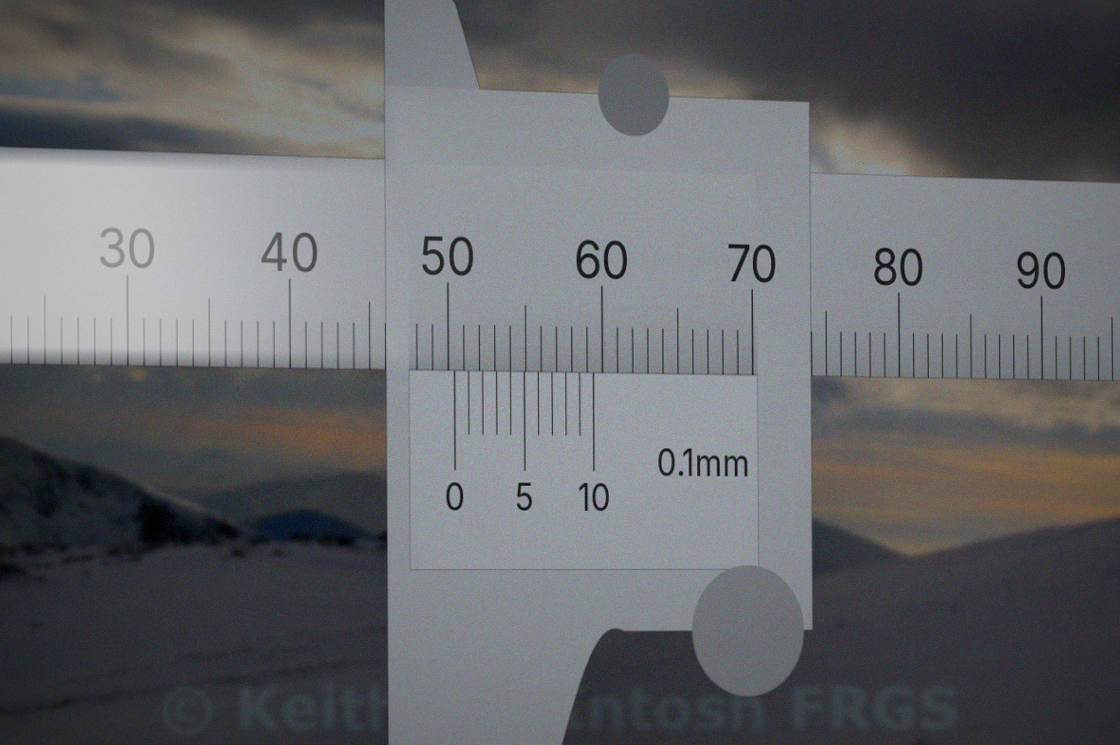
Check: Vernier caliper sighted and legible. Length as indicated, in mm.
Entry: 50.4 mm
